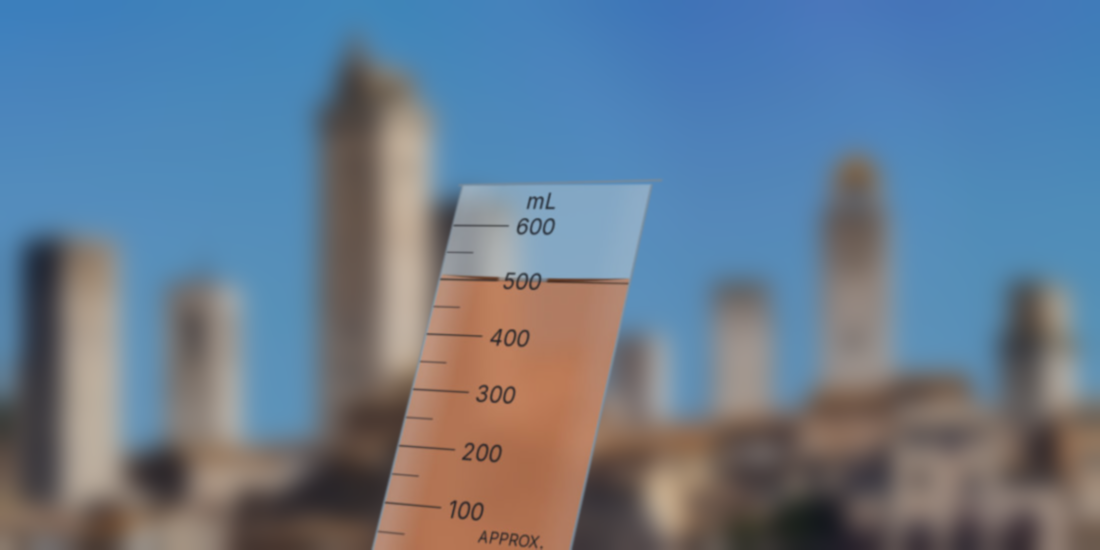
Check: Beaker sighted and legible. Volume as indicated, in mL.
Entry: 500 mL
